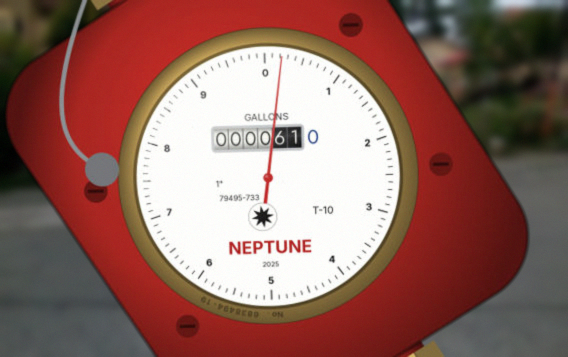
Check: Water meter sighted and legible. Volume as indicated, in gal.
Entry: 610.2 gal
